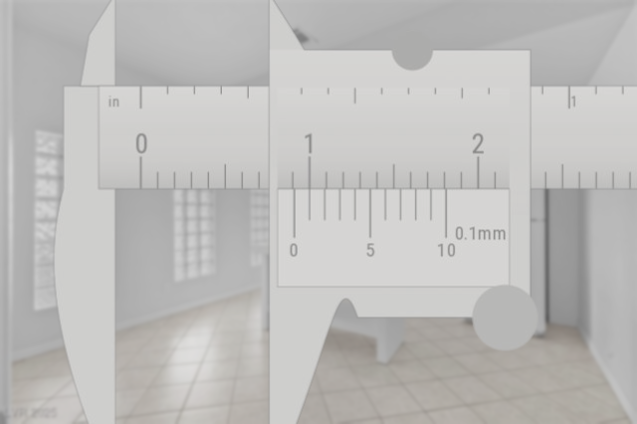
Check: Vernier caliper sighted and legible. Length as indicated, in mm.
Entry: 9.1 mm
